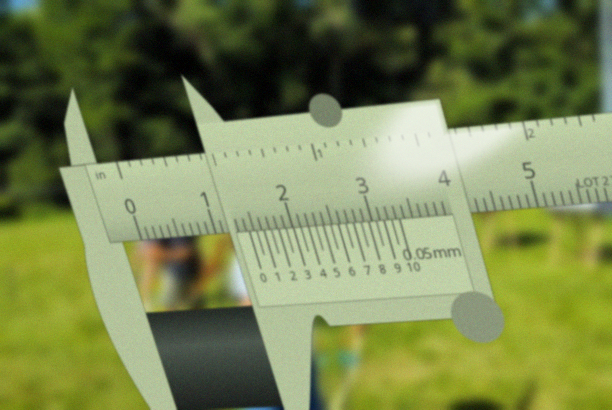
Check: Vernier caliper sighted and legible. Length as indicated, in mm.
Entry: 14.4 mm
